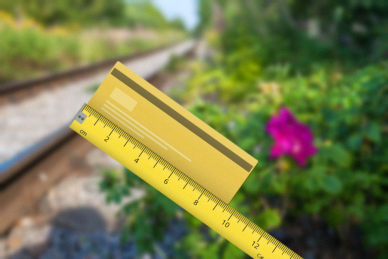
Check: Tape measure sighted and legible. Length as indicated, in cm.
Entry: 9.5 cm
